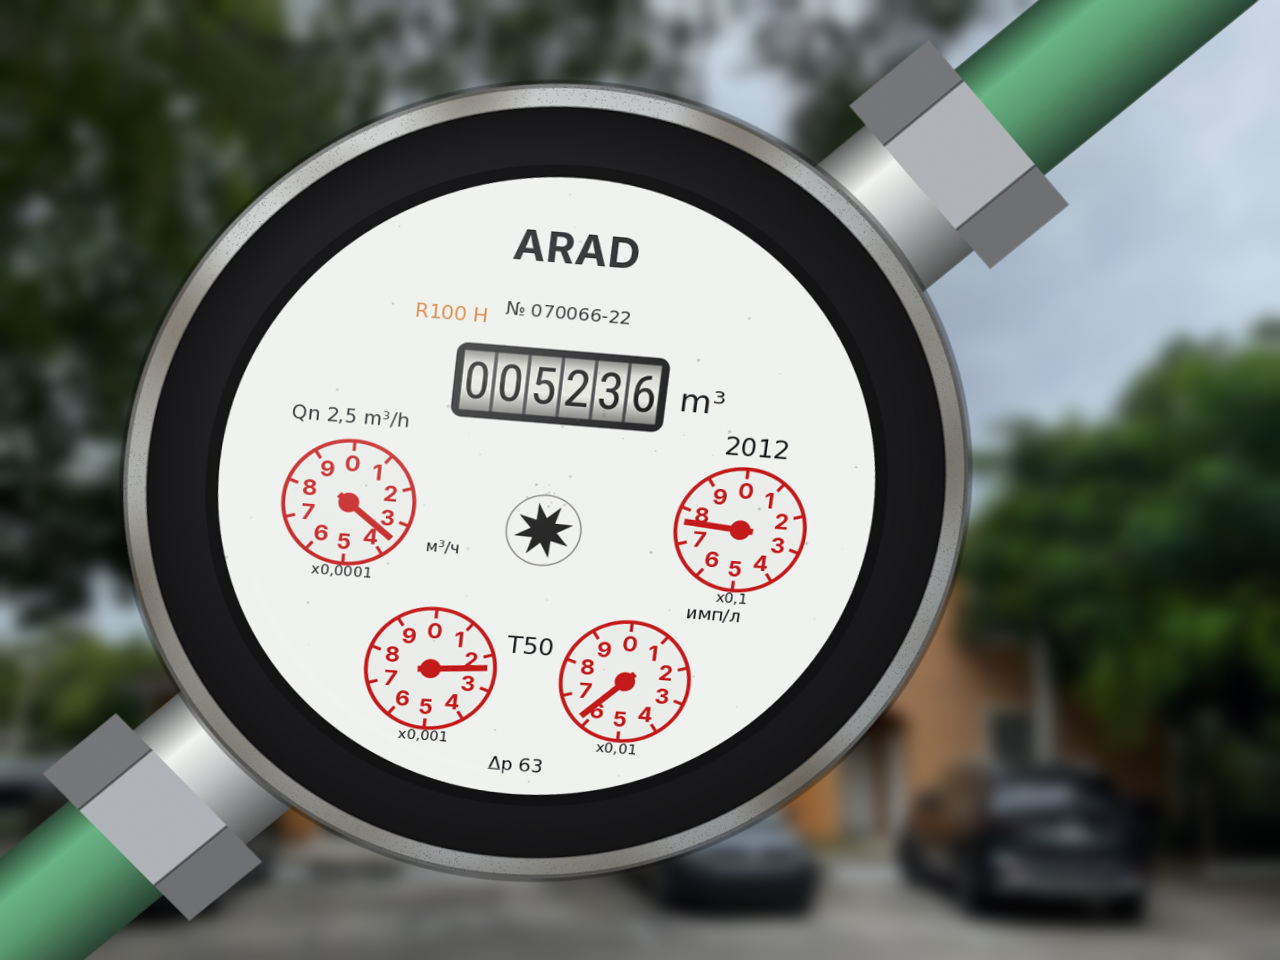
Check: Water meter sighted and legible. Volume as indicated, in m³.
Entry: 5236.7623 m³
